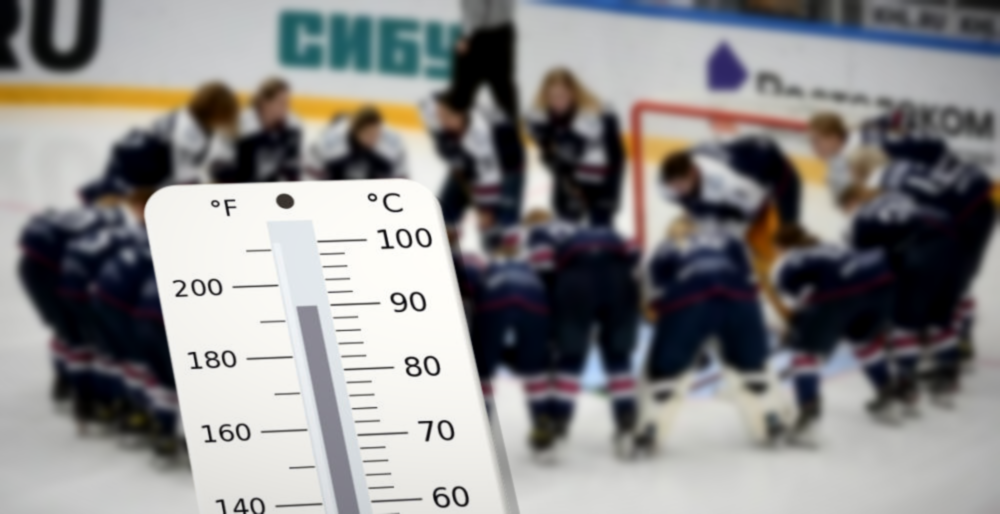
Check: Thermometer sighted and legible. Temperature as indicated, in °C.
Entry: 90 °C
